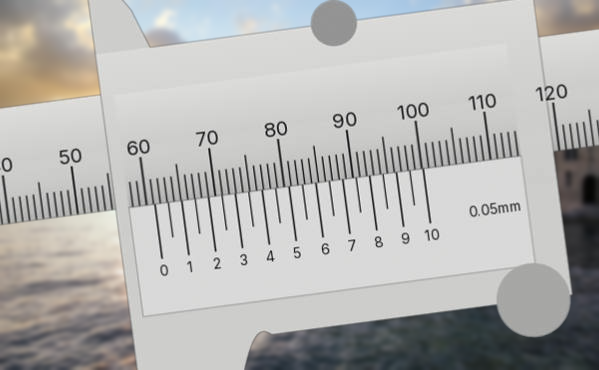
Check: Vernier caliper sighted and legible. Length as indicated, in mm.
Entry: 61.2 mm
